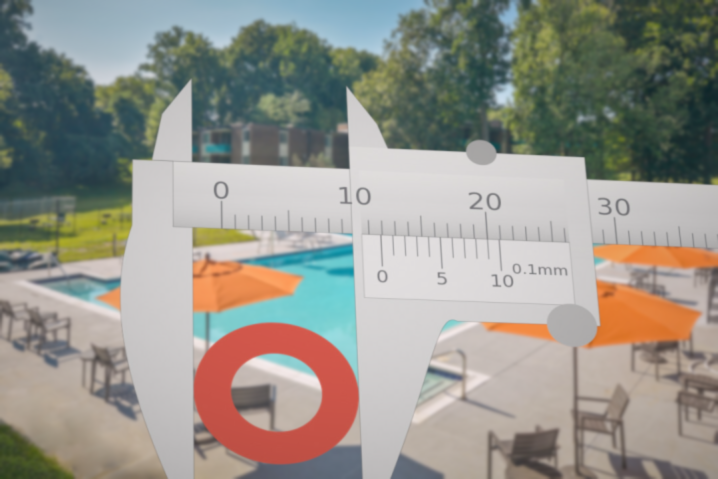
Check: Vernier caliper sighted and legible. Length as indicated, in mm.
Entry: 11.9 mm
